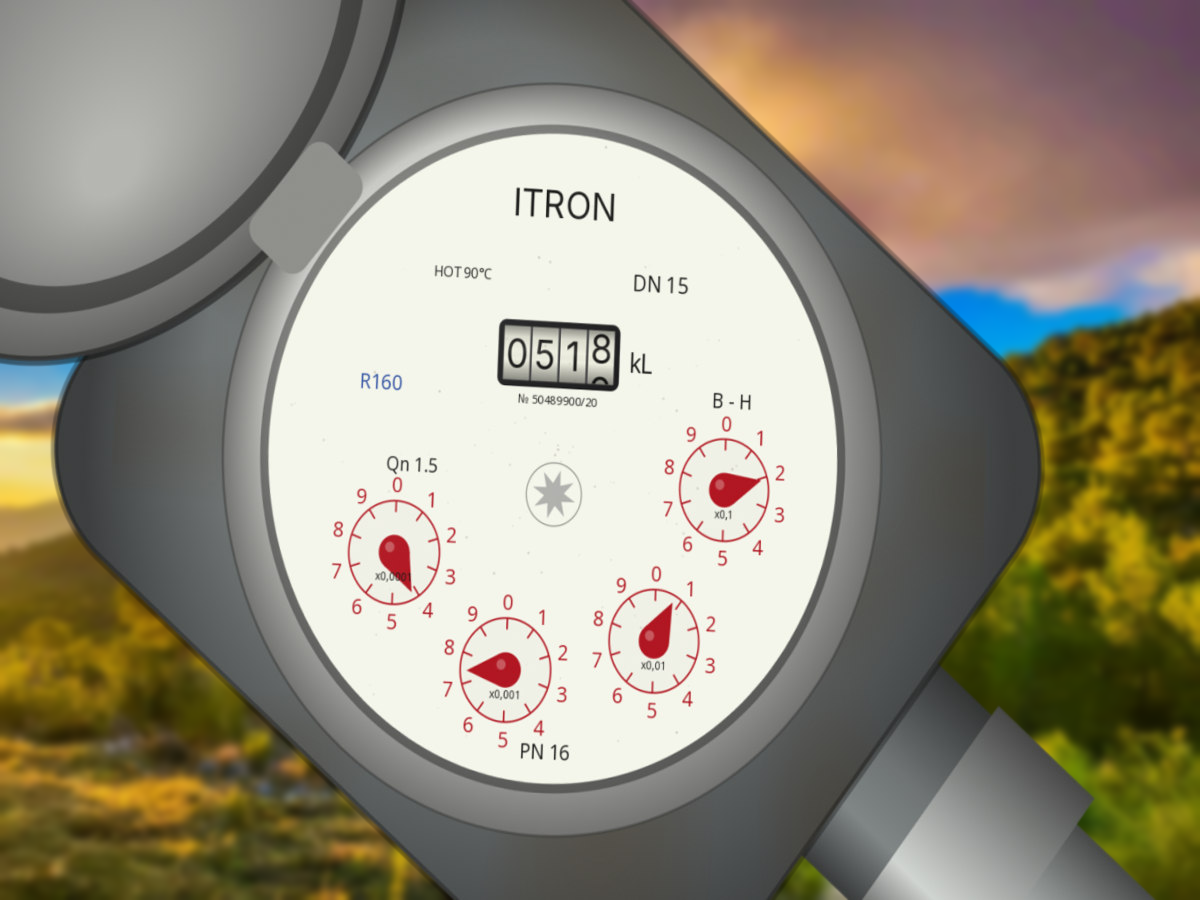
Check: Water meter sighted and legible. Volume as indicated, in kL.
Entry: 518.2074 kL
